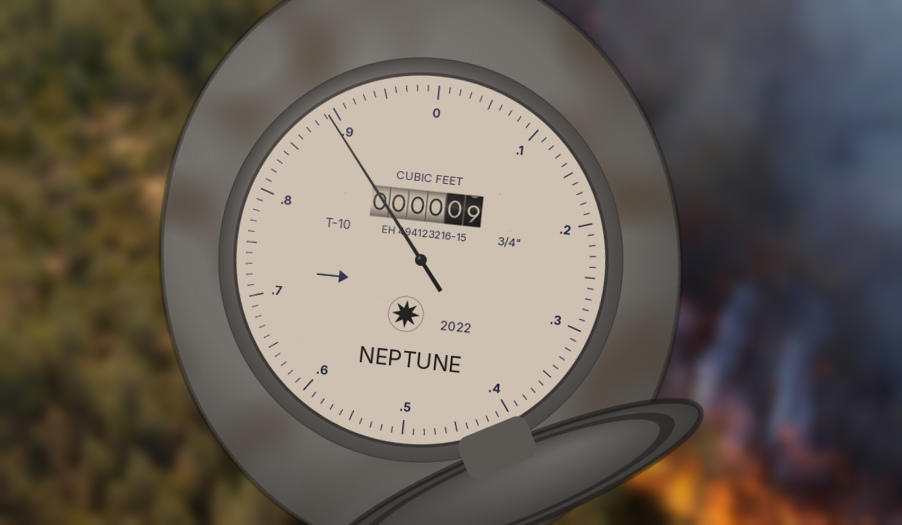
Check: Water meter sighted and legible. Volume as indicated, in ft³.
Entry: 8.89 ft³
